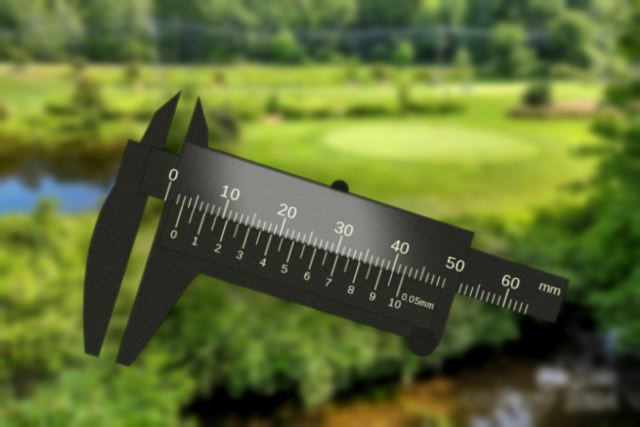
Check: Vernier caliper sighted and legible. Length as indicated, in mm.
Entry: 3.0 mm
